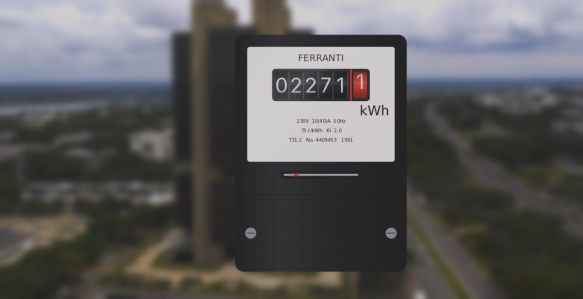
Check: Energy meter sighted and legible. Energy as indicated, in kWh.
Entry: 2271.1 kWh
